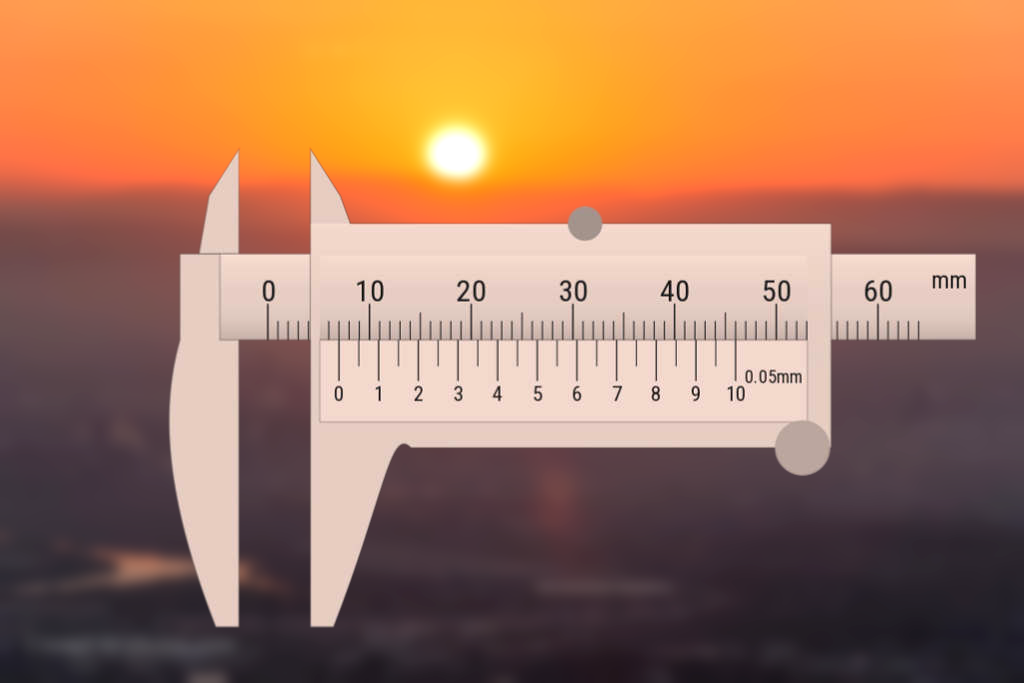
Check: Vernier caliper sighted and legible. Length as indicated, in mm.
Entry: 7.0 mm
